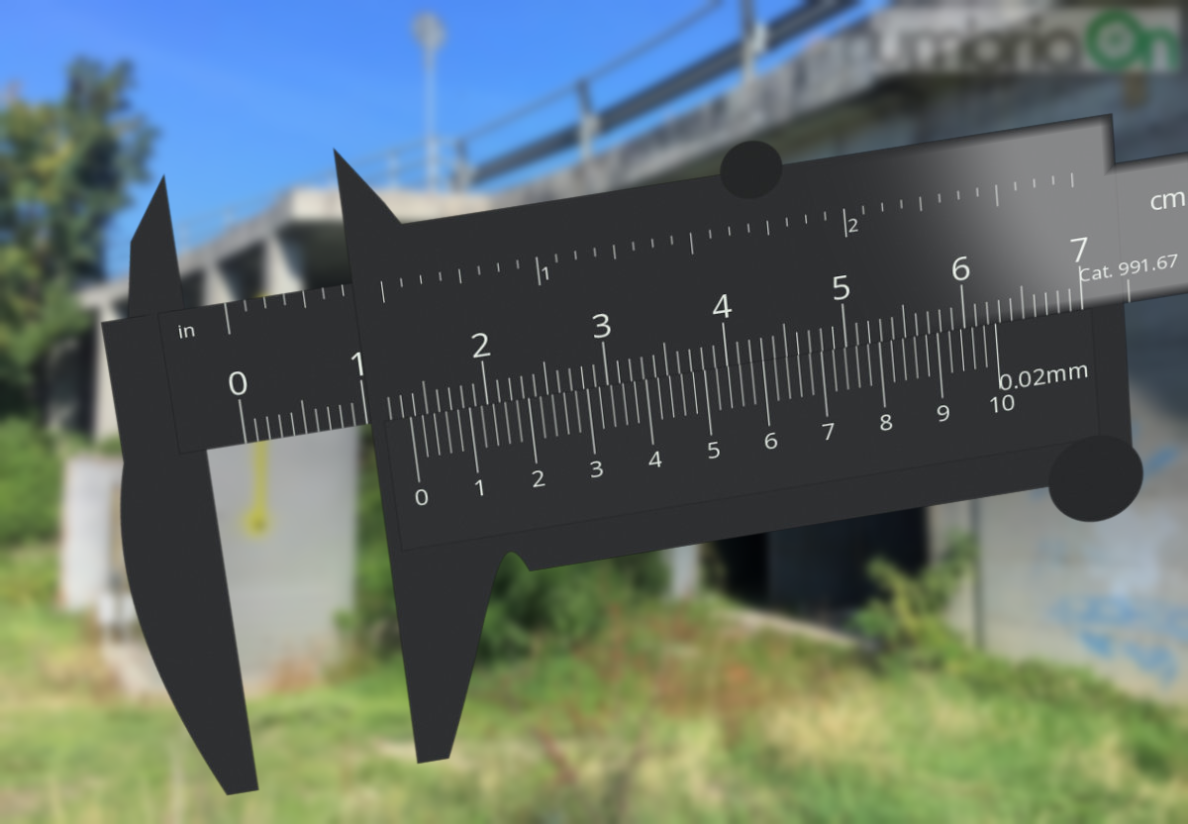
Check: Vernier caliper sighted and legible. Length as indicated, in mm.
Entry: 13.6 mm
